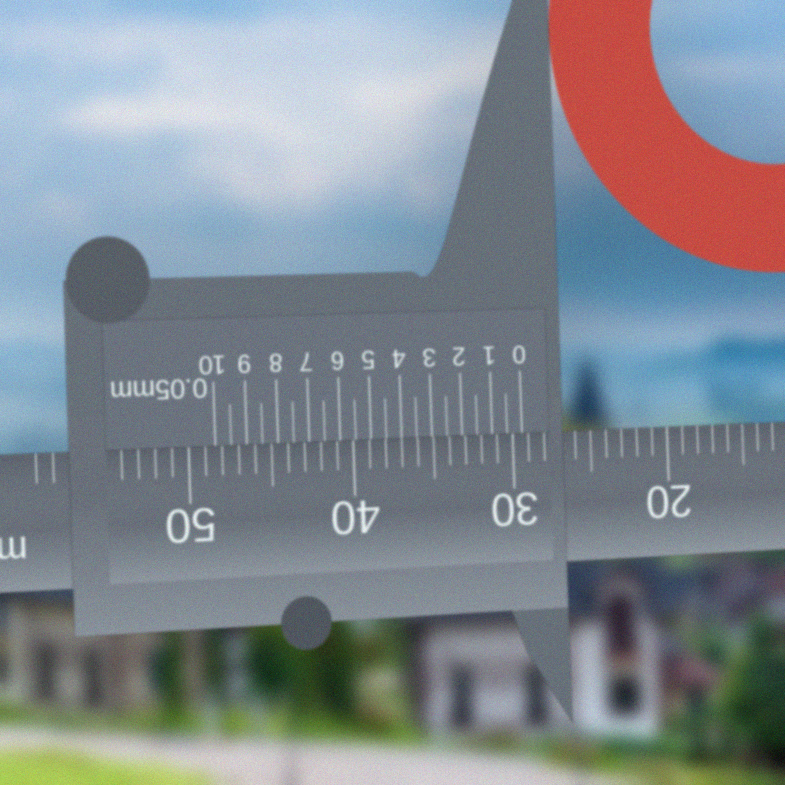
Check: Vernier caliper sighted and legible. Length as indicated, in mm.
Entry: 29.4 mm
